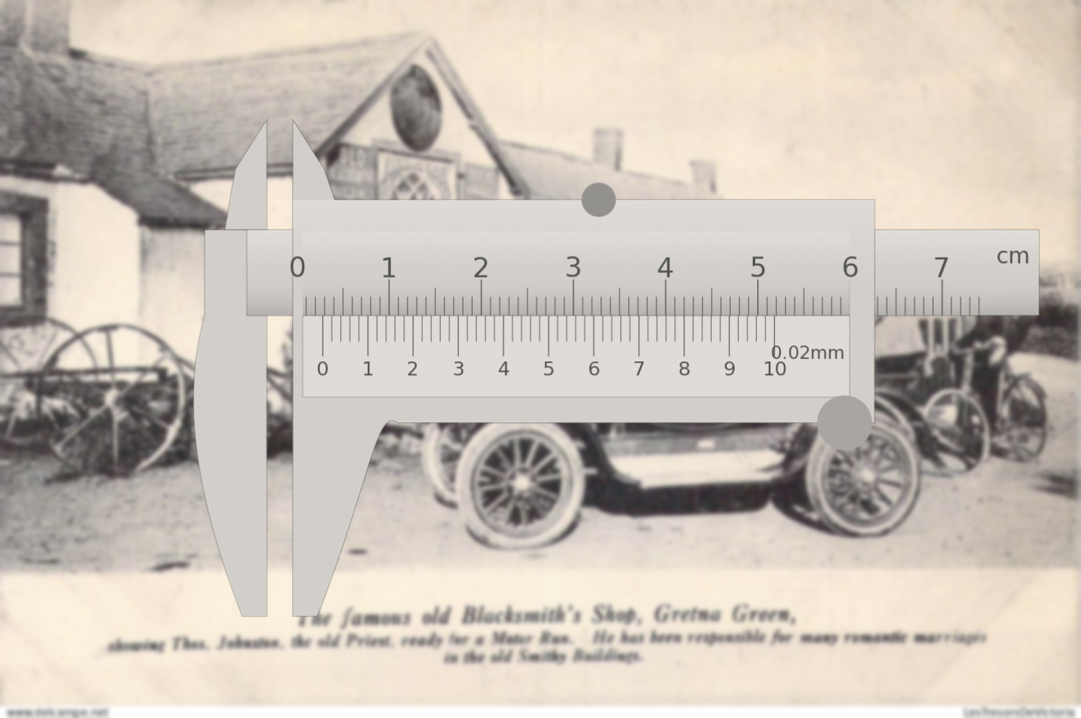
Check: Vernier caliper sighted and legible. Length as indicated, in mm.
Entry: 2.8 mm
